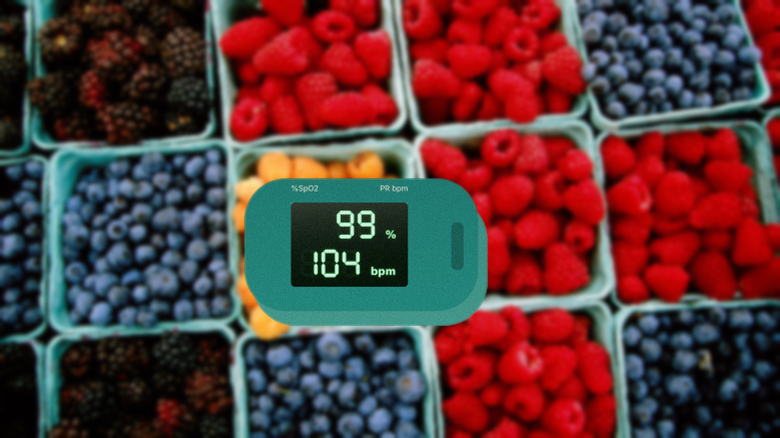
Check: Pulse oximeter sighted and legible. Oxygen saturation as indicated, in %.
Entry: 99 %
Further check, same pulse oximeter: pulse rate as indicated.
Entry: 104 bpm
